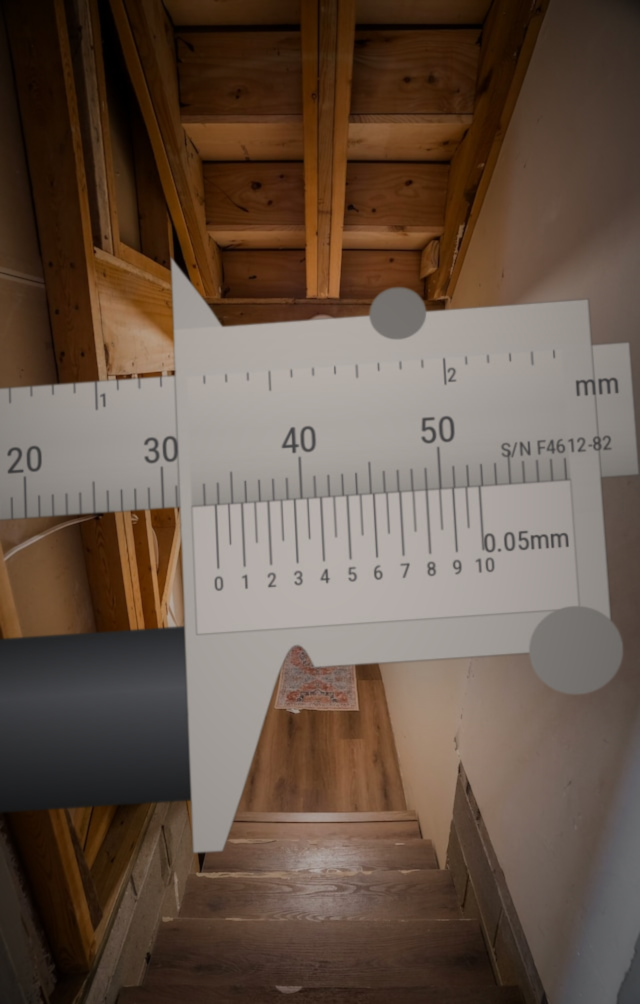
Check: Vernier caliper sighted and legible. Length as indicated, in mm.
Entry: 33.8 mm
